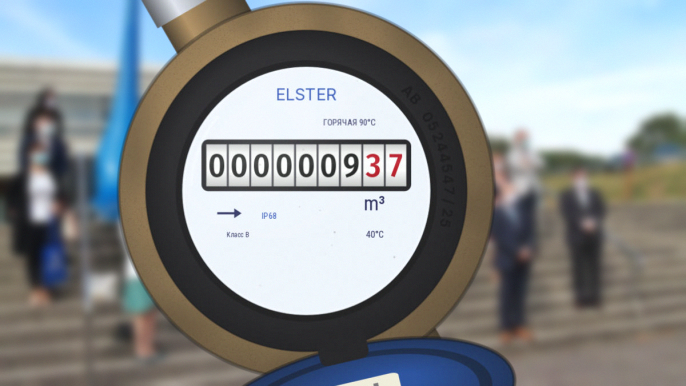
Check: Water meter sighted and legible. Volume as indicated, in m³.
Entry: 9.37 m³
